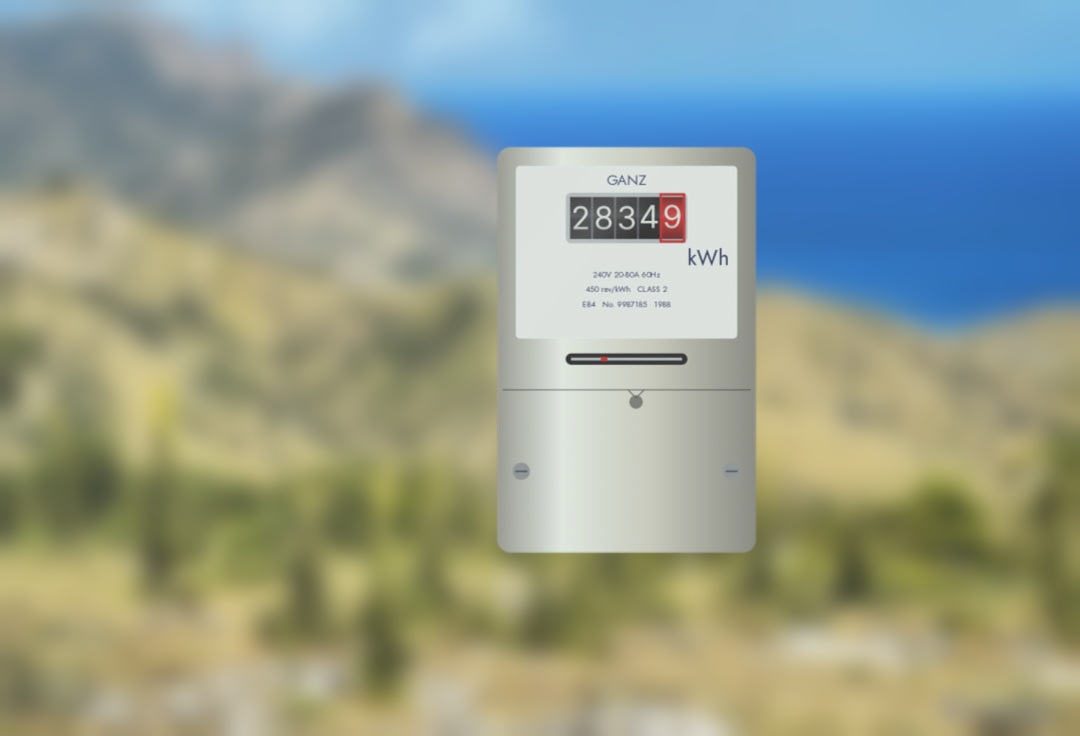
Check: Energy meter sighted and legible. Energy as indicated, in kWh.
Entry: 2834.9 kWh
